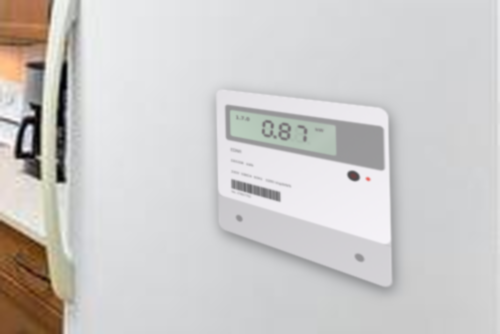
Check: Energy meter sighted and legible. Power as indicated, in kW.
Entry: 0.87 kW
